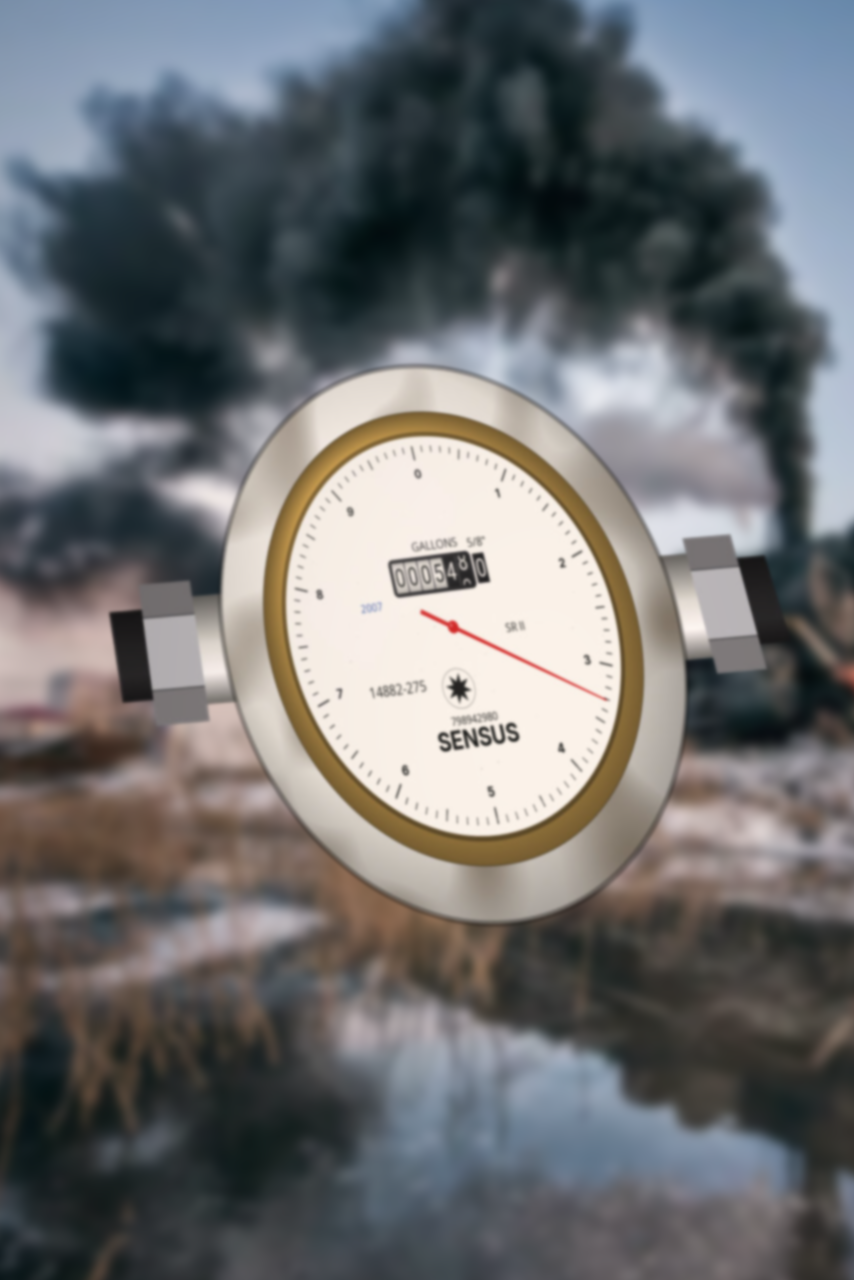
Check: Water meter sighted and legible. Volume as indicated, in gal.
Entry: 5483.3 gal
